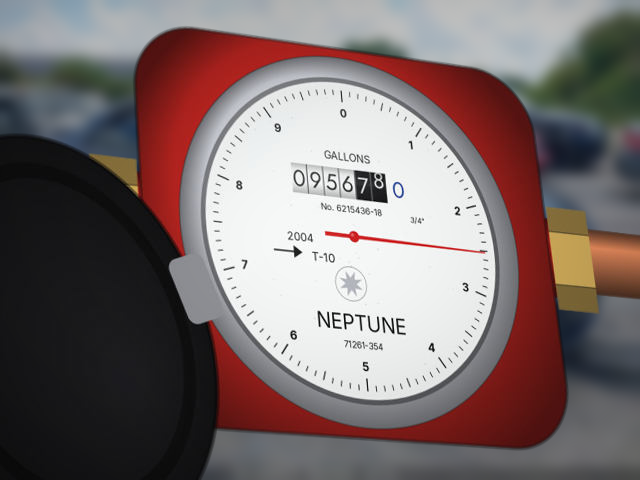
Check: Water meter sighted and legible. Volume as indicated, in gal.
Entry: 956782.5 gal
